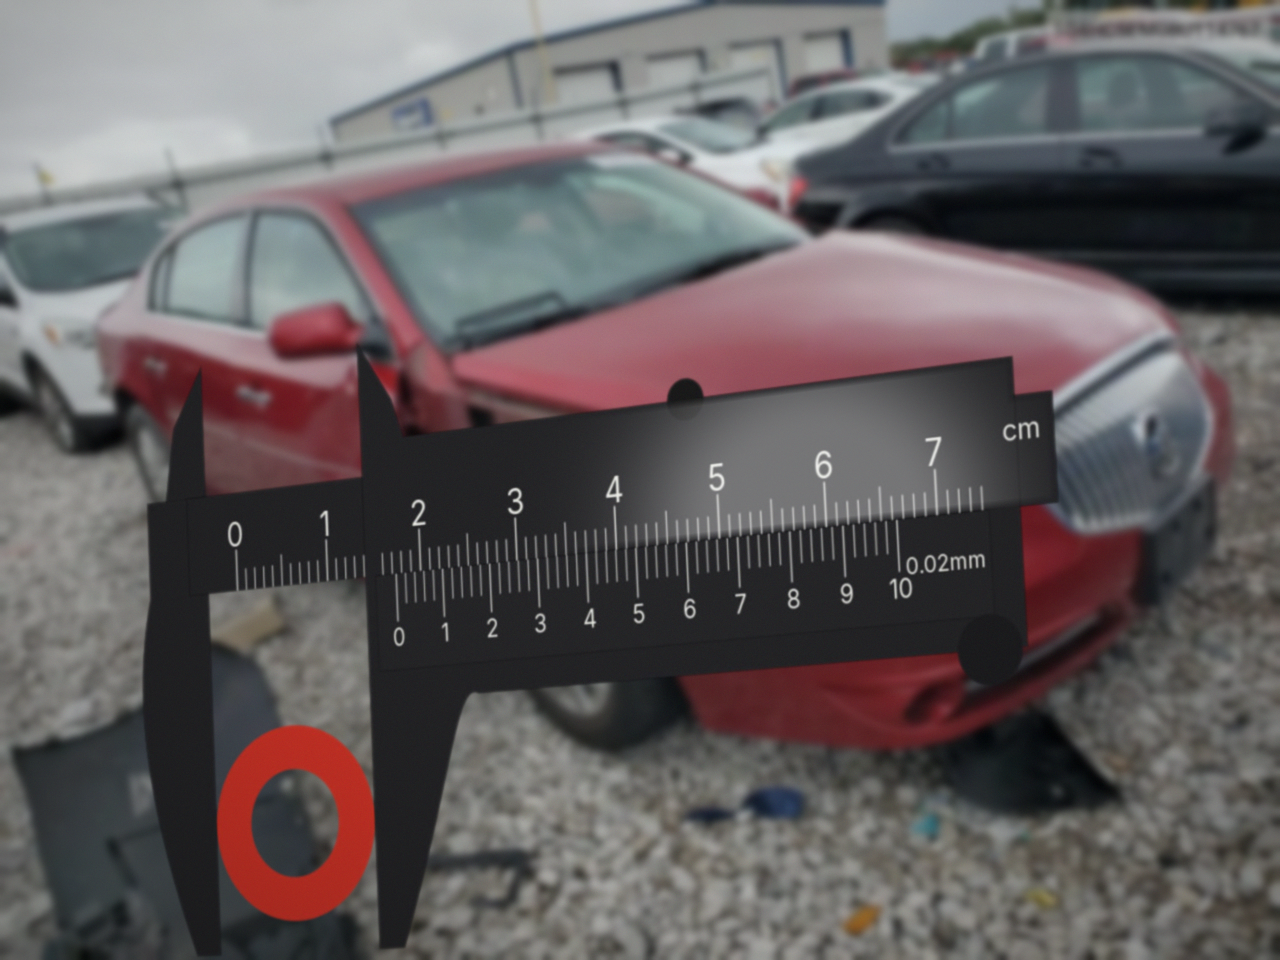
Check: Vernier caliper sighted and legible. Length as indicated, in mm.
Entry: 17.4 mm
